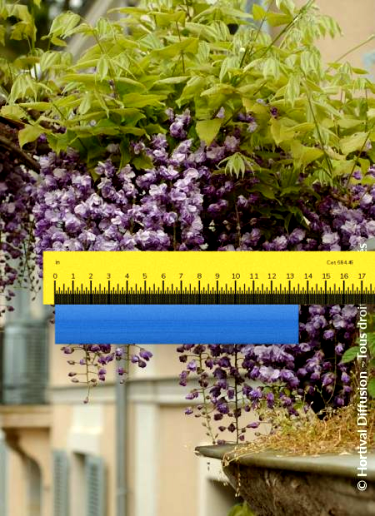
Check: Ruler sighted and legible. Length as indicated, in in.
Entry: 13.5 in
